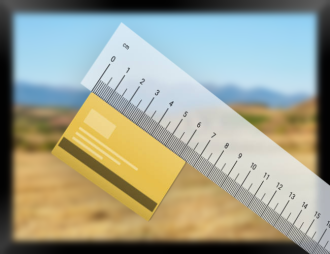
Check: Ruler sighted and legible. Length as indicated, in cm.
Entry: 6.5 cm
